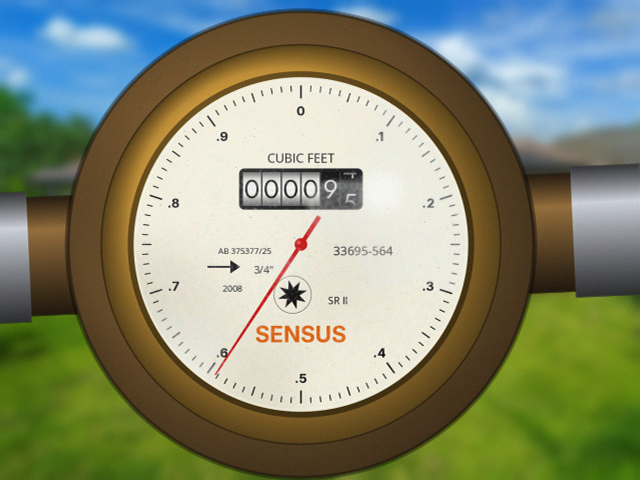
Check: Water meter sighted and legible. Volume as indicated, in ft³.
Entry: 94.59 ft³
